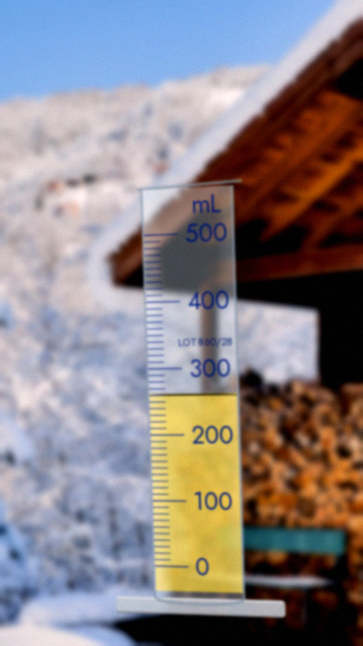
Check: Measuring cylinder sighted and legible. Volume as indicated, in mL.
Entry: 260 mL
